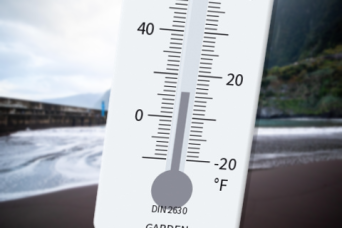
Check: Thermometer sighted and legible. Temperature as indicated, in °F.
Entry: 12 °F
